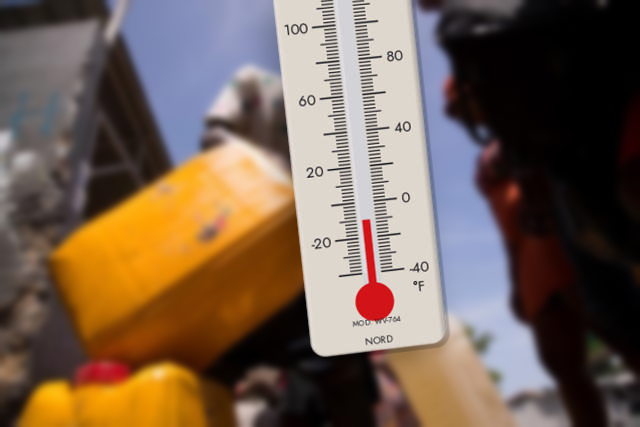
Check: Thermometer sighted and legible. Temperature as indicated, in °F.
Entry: -10 °F
